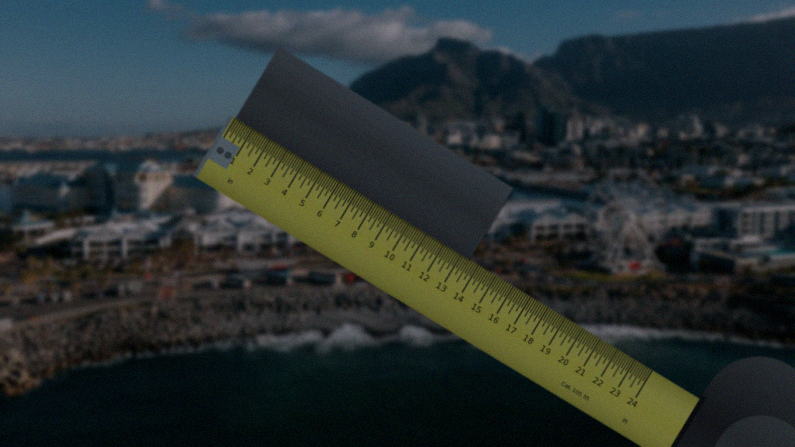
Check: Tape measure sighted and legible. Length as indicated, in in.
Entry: 13.5 in
